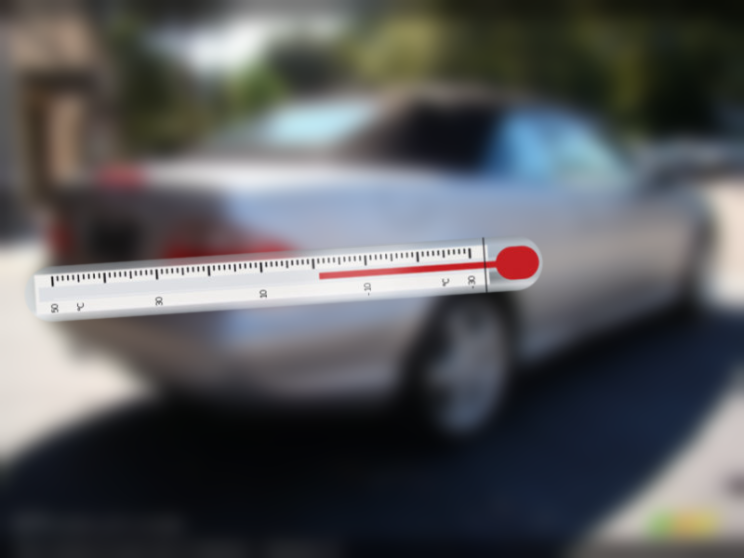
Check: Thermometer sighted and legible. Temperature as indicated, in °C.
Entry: -1 °C
